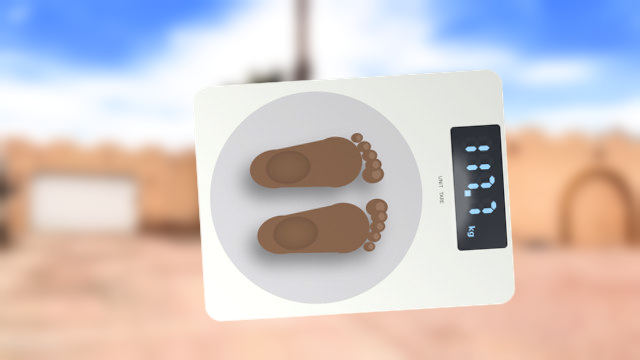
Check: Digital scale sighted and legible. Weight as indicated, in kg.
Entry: 117.7 kg
